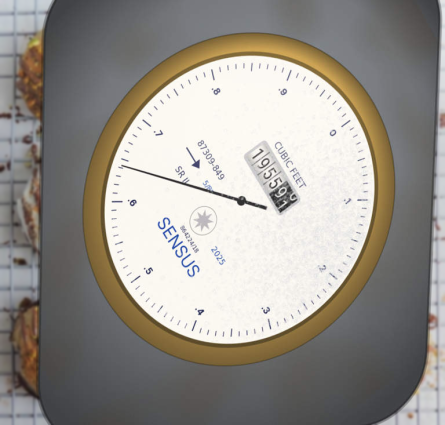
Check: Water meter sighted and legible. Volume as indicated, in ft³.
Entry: 195590.64 ft³
